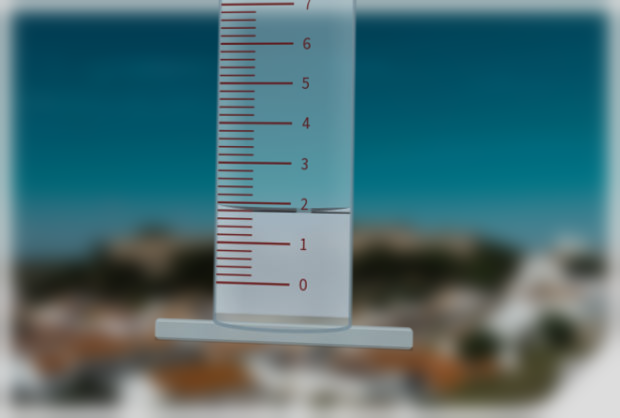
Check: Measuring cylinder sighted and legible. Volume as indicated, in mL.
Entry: 1.8 mL
